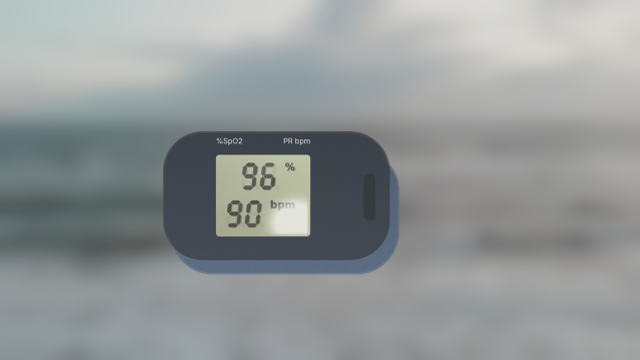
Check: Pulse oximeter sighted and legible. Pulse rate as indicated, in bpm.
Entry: 90 bpm
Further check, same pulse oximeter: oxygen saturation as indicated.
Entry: 96 %
